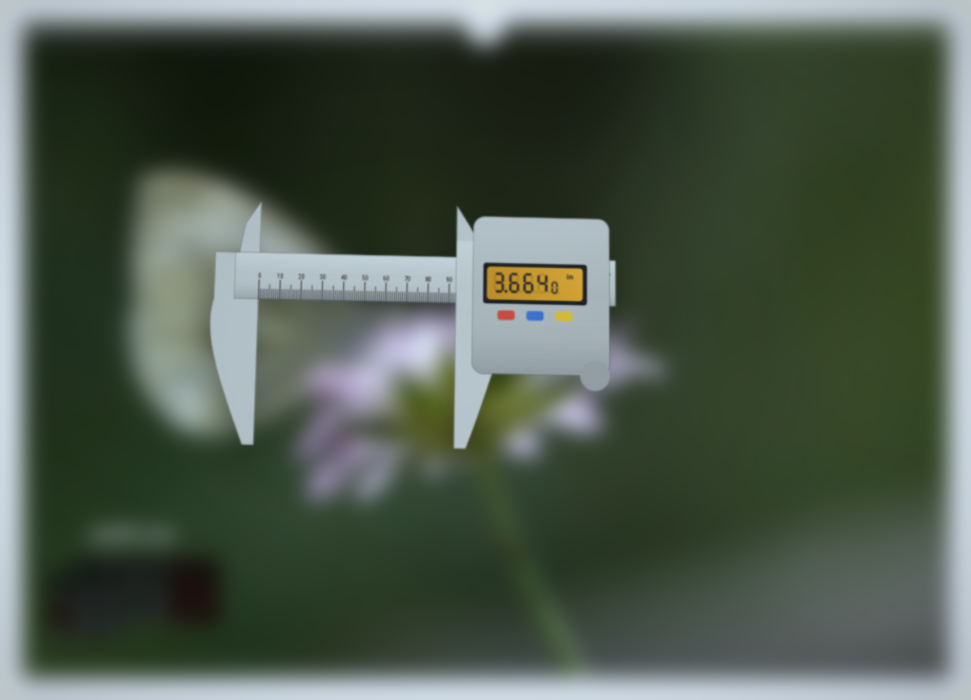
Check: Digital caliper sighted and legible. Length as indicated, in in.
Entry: 3.6640 in
